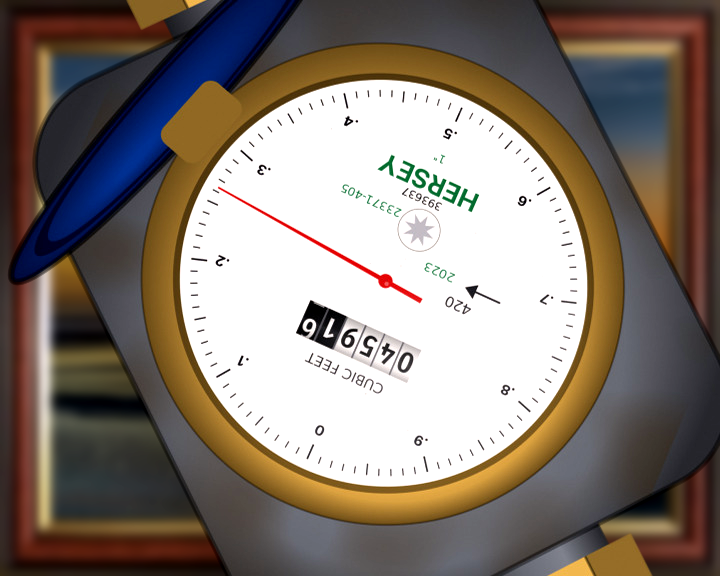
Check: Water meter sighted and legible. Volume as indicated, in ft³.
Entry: 45916.26 ft³
